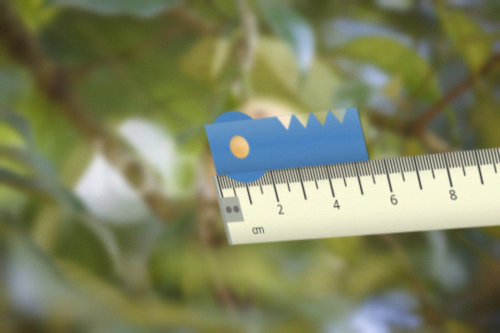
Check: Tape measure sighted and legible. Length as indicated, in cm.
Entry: 5.5 cm
